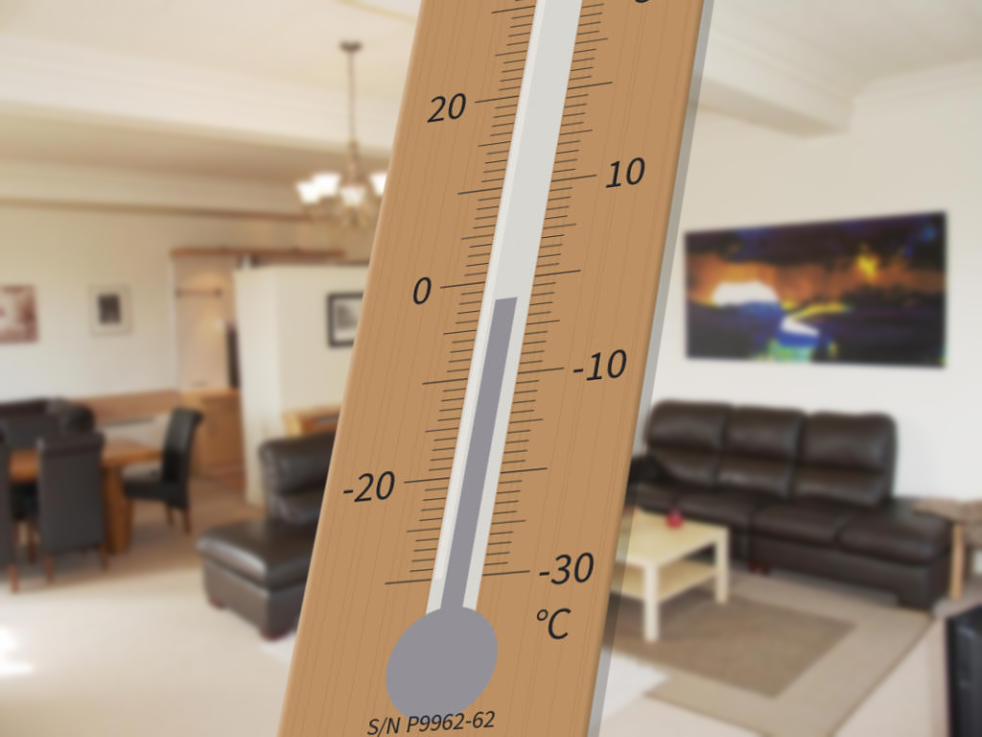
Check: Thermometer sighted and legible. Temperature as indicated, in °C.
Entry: -2 °C
